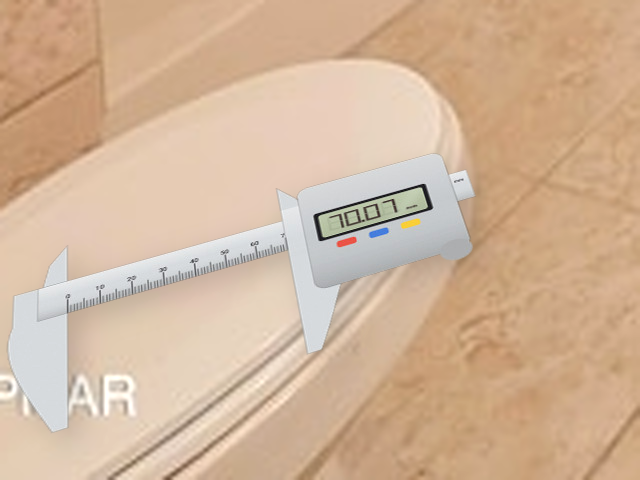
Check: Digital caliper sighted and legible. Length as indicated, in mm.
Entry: 70.07 mm
